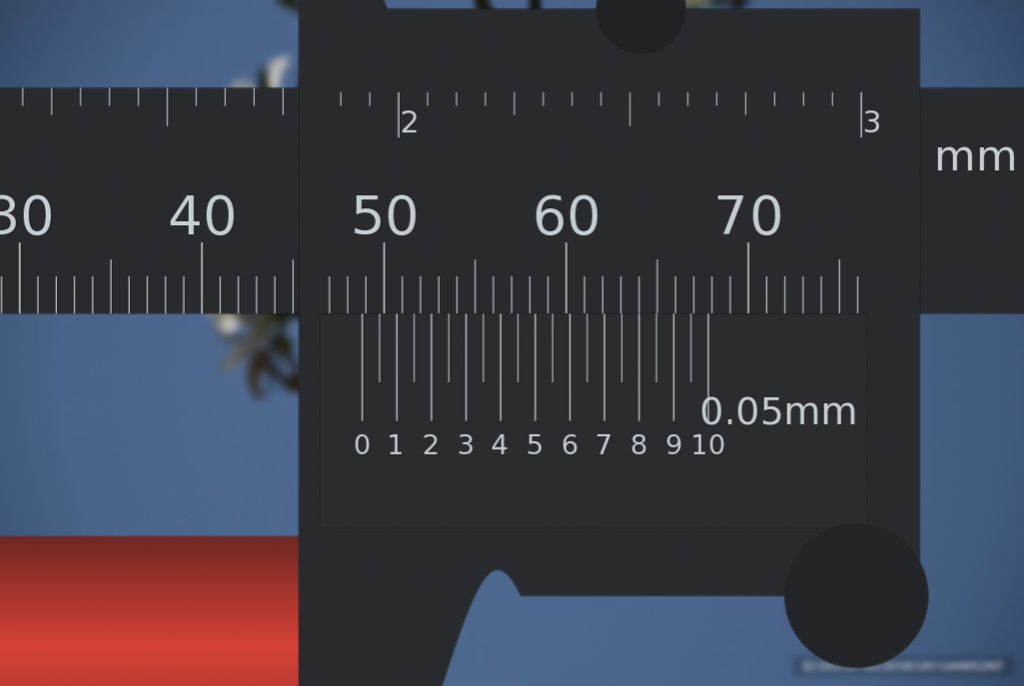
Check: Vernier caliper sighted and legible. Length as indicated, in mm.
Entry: 48.8 mm
